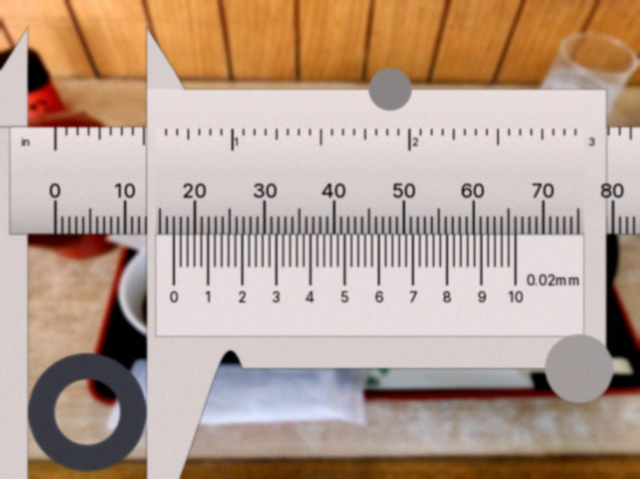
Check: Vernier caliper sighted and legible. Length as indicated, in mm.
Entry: 17.0 mm
